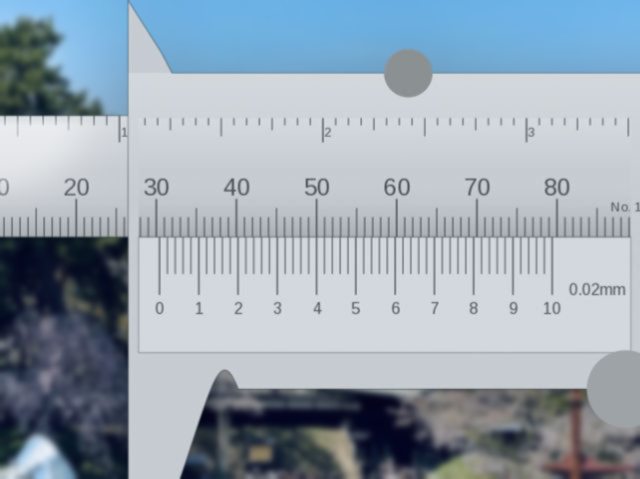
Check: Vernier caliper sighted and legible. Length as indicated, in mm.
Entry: 30.4 mm
